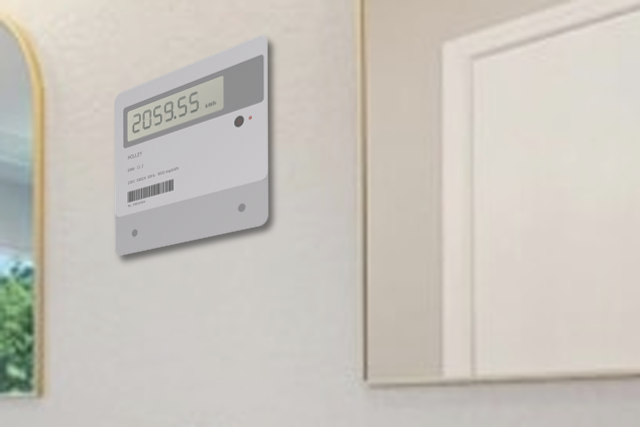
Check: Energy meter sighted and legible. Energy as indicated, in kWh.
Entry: 2059.55 kWh
